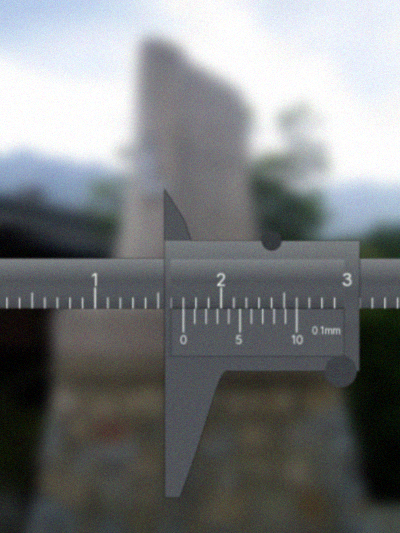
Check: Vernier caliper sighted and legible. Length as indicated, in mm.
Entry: 17.0 mm
